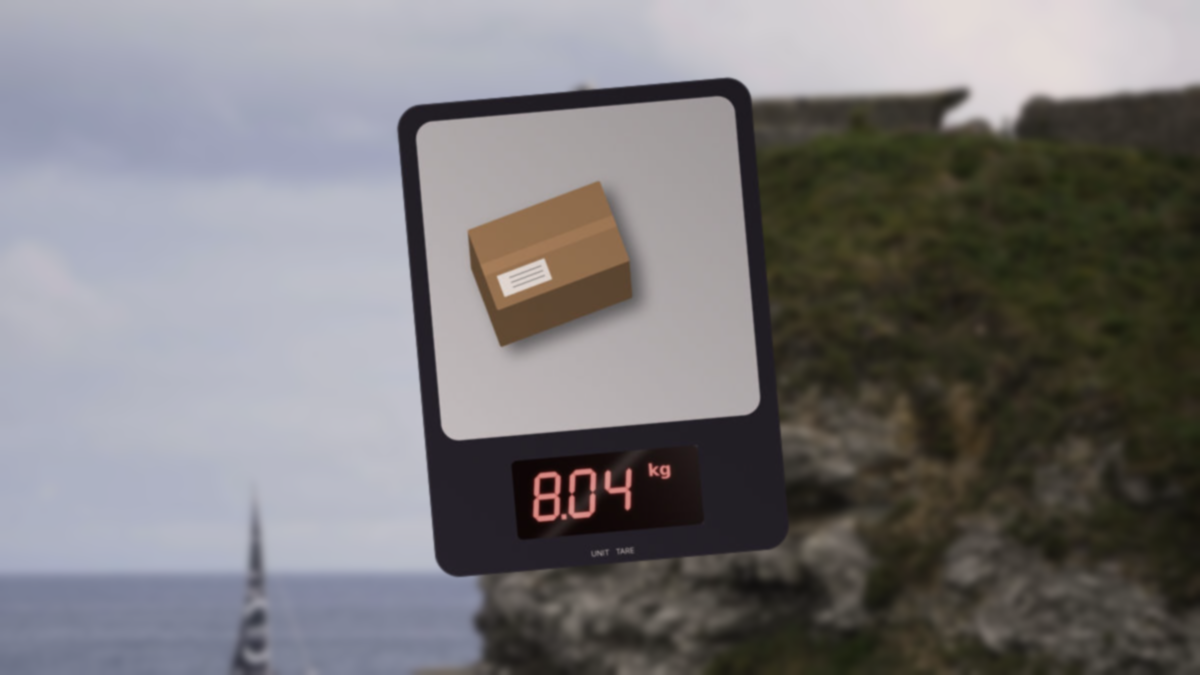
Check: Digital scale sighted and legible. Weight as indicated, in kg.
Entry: 8.04 kg
